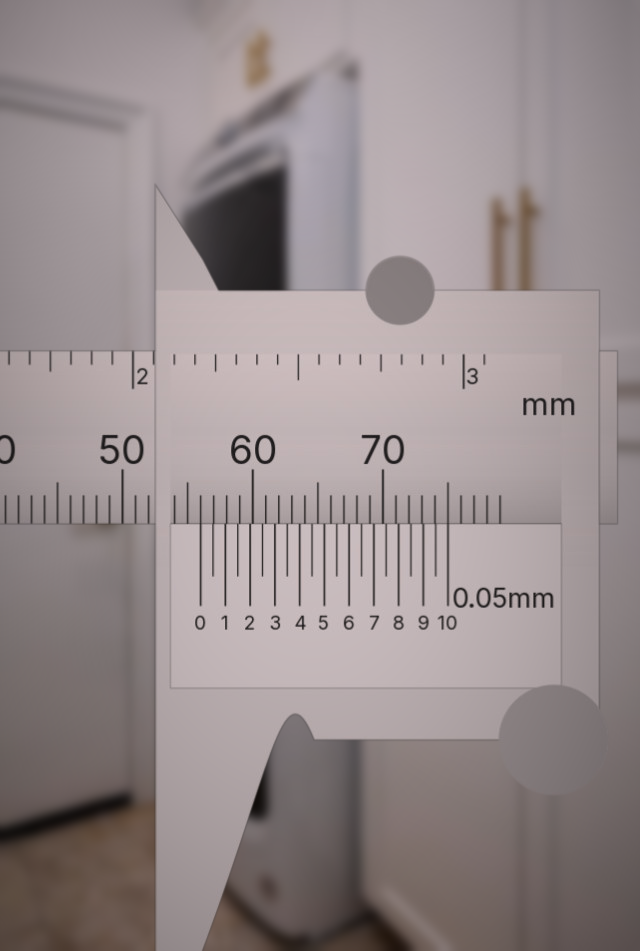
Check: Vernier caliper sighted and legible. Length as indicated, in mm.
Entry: 56.0 mm
